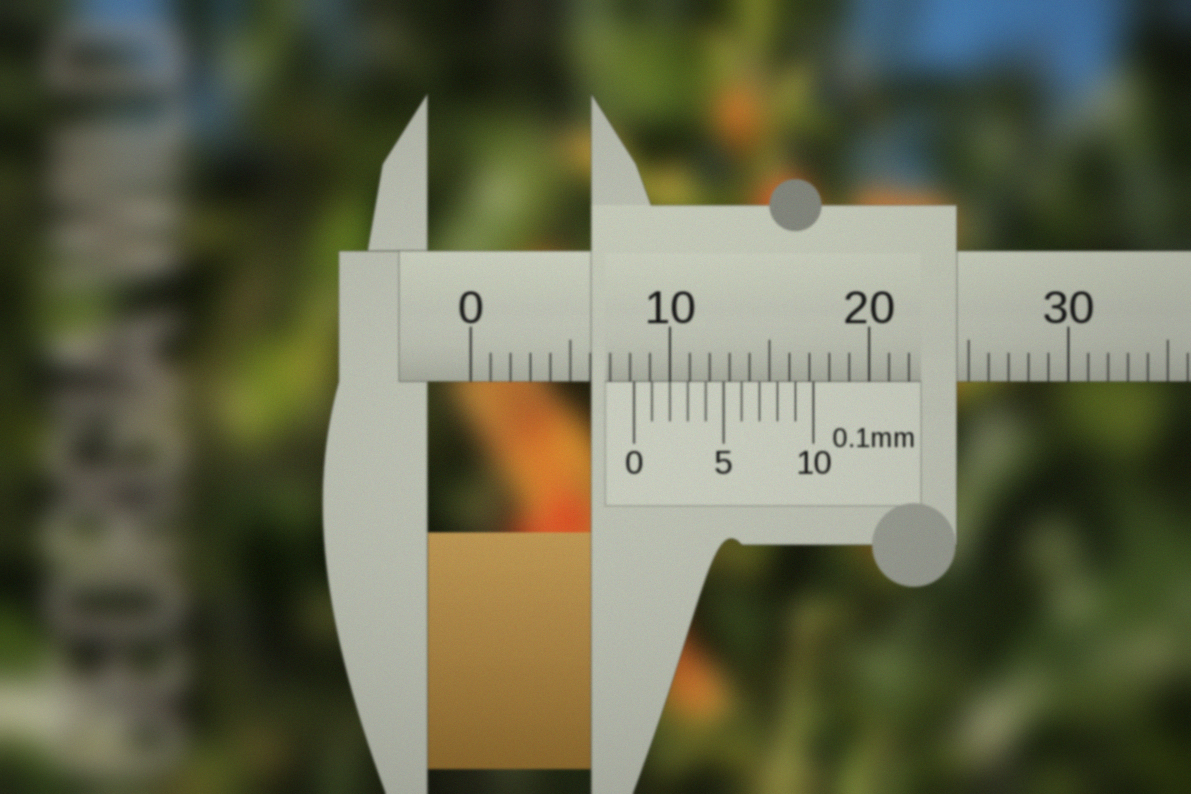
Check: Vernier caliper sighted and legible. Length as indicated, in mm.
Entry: 8.2 mm
